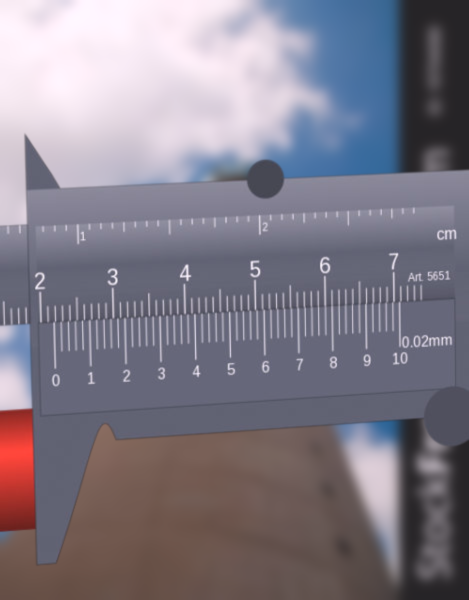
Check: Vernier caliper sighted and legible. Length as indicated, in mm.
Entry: 21.8 mm
